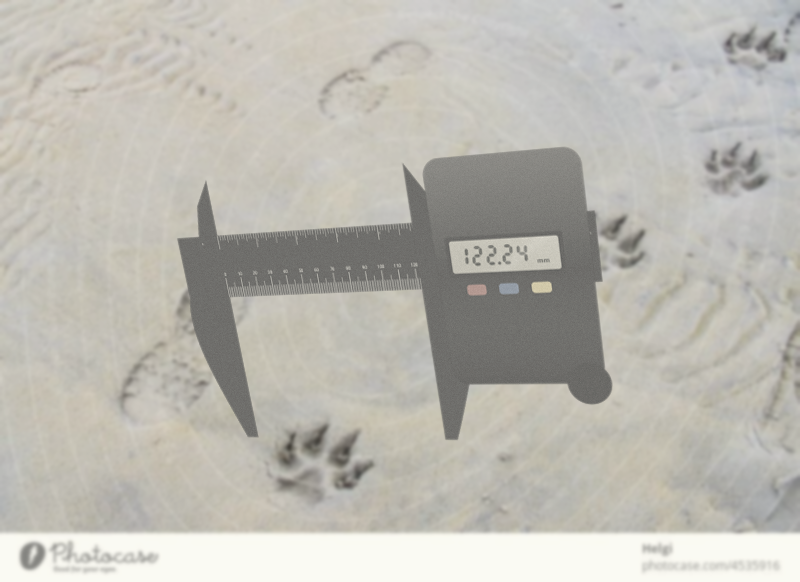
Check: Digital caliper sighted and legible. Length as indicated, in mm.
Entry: 122.24 mm
